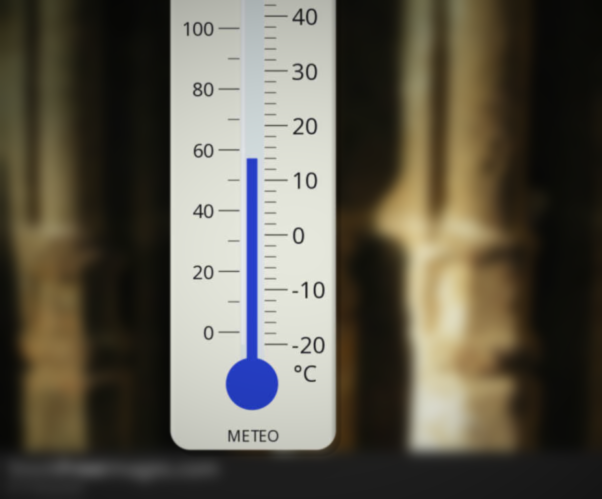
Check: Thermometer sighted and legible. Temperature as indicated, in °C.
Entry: 14 °C
